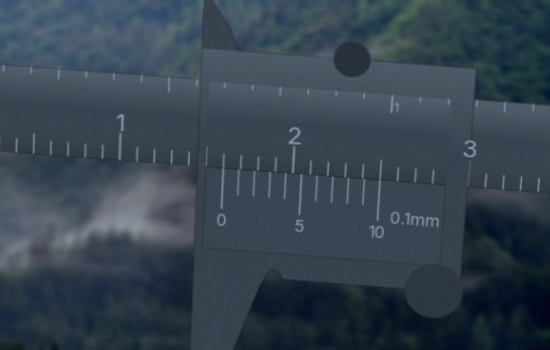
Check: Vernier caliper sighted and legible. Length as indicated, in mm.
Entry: 16.0 mm
